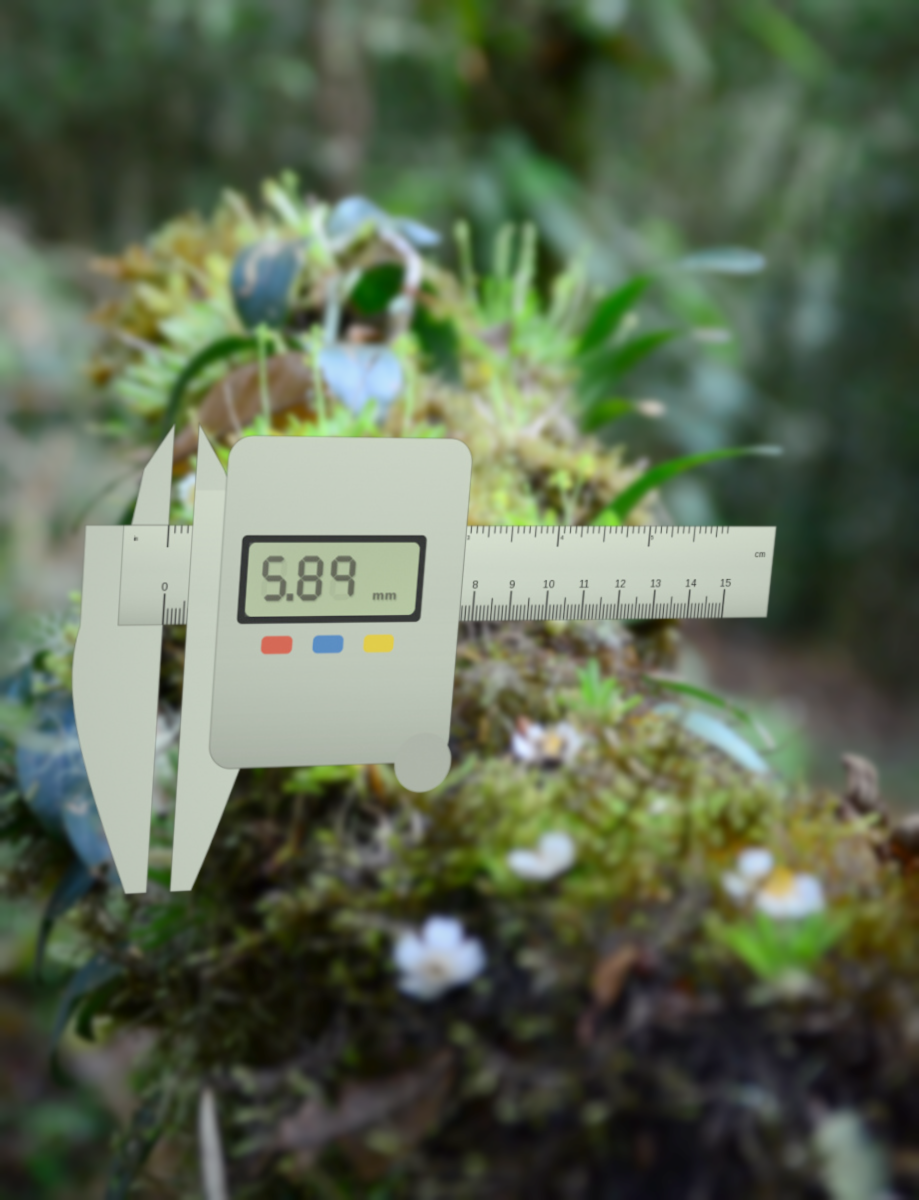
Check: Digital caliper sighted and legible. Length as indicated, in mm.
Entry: 5.89 mm
